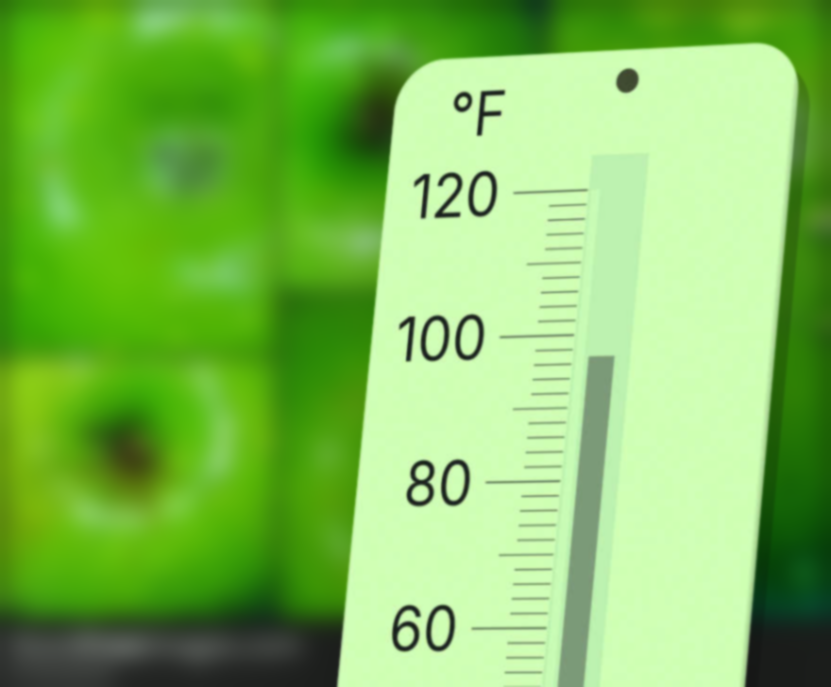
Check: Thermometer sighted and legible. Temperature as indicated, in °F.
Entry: 97 °F
